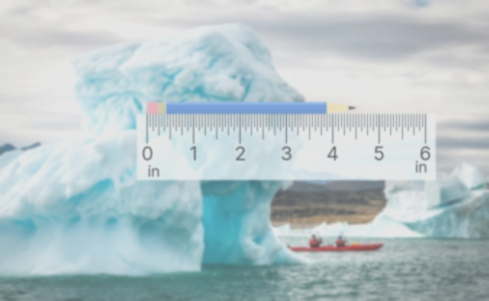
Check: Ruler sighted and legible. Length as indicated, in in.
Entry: 4.5 in
